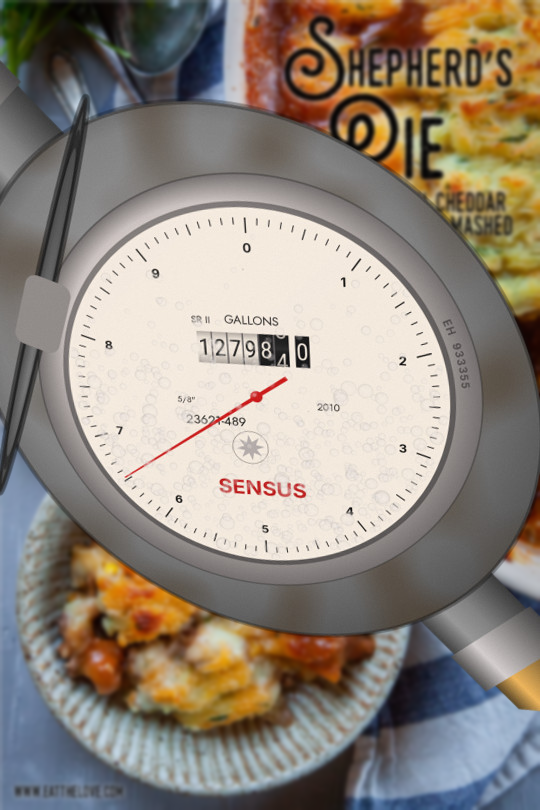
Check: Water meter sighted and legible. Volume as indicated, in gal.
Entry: 1279836.5 gal
